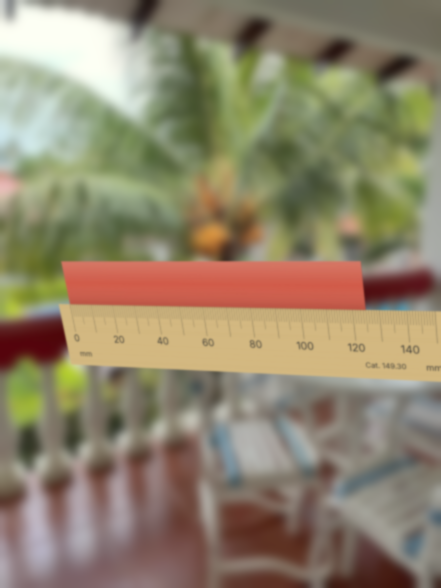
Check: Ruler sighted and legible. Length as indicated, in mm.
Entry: 125 mm
